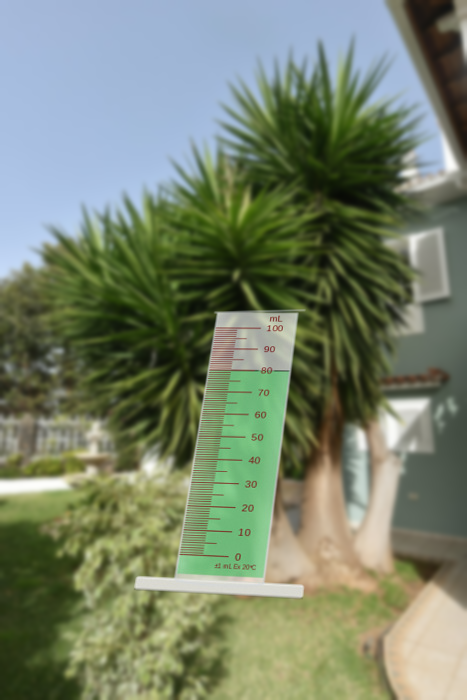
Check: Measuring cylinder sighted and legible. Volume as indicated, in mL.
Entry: 80 mL
